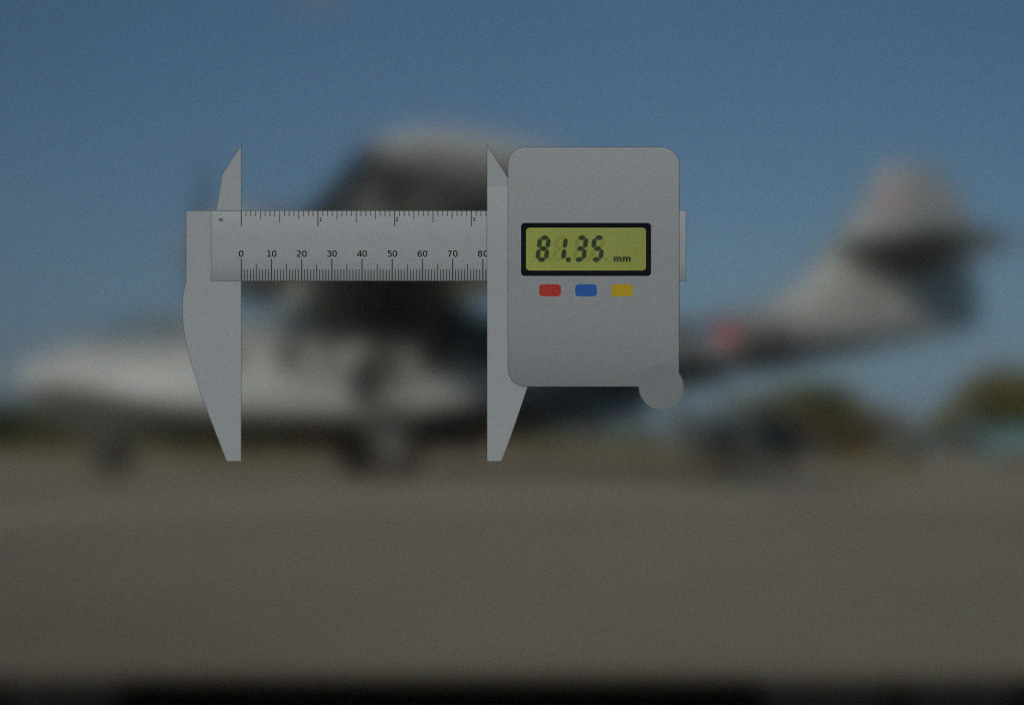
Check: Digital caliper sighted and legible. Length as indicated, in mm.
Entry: 81.35 mm
